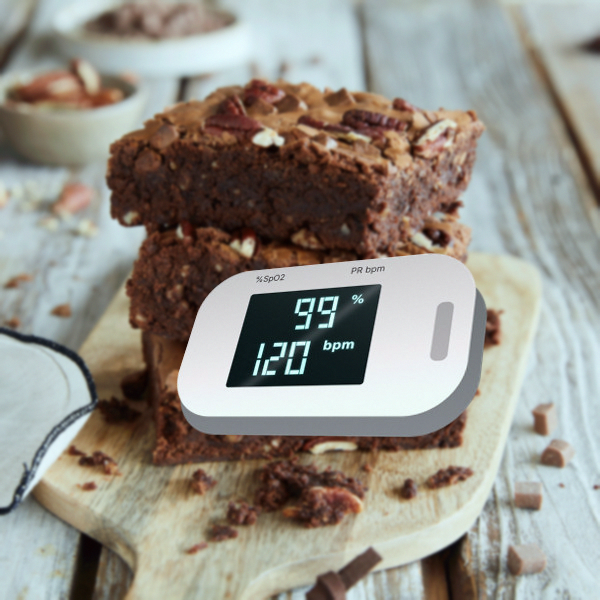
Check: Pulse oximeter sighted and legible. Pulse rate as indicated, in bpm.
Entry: 120 bpm
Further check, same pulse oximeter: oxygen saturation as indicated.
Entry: 99 %
